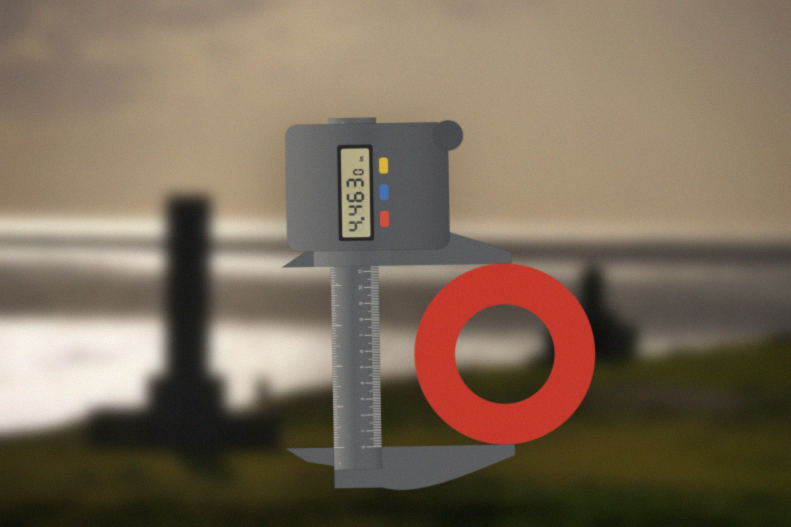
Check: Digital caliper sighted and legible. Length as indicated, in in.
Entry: 4.4630 in
